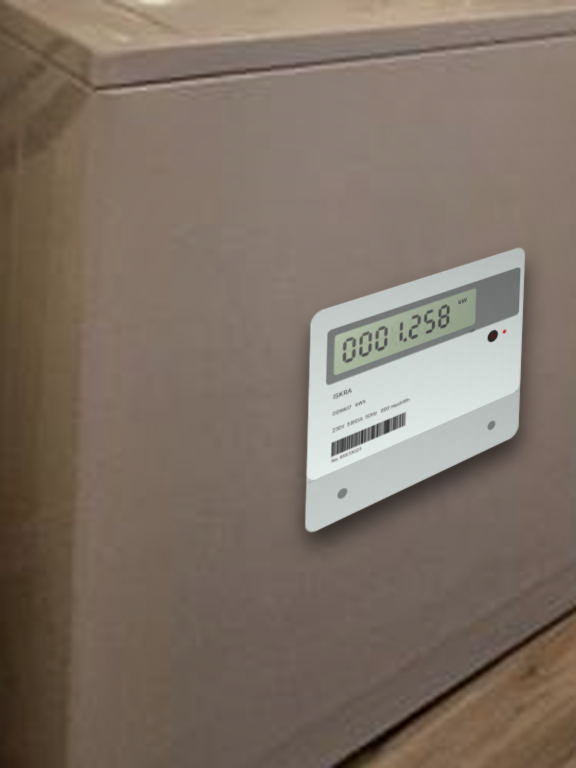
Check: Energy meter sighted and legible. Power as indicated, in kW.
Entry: 1.258 kW
